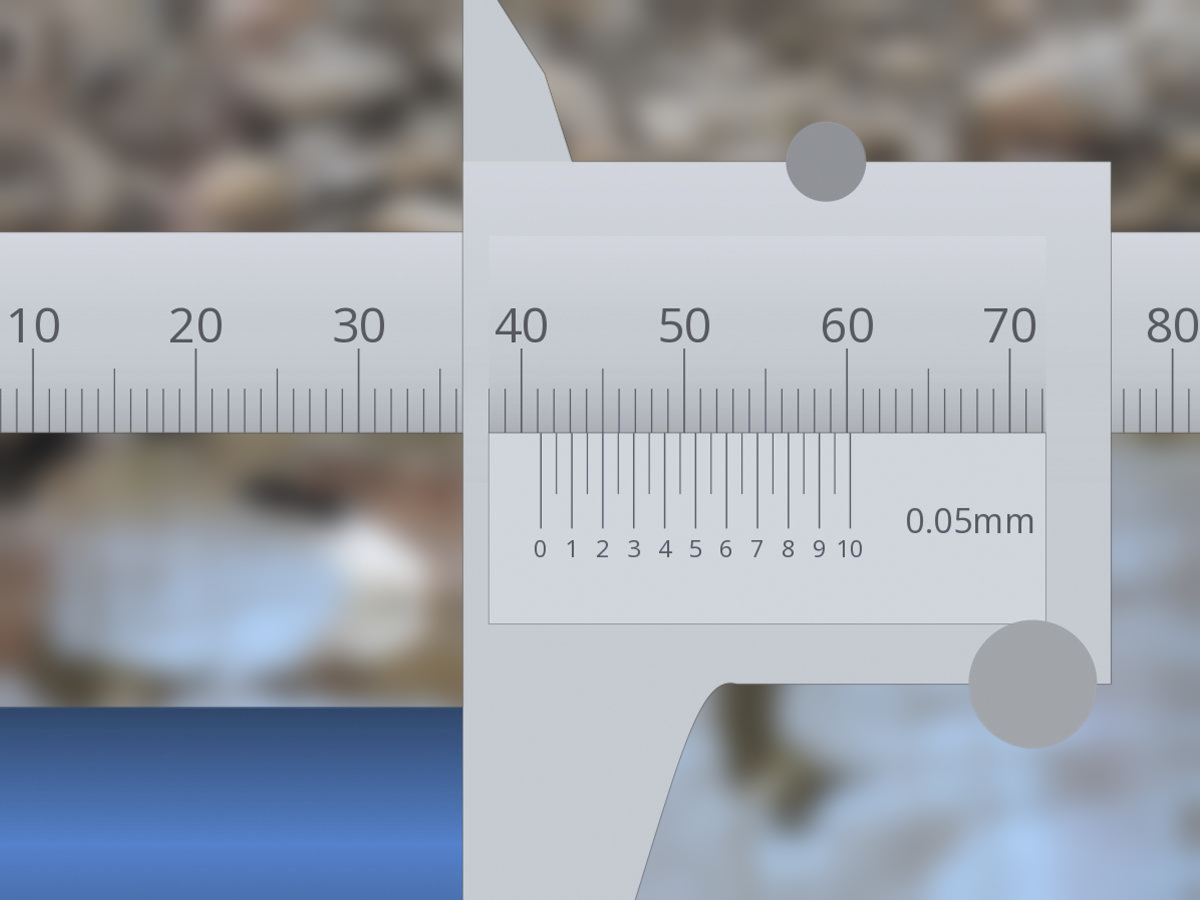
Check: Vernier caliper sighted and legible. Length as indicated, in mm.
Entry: 41.2 mm
